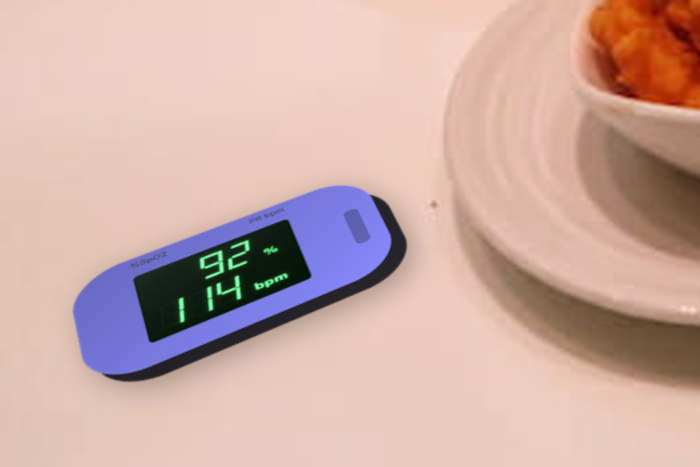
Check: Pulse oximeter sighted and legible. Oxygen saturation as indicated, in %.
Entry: 92 %
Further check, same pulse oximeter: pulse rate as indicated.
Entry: 114 bpm
